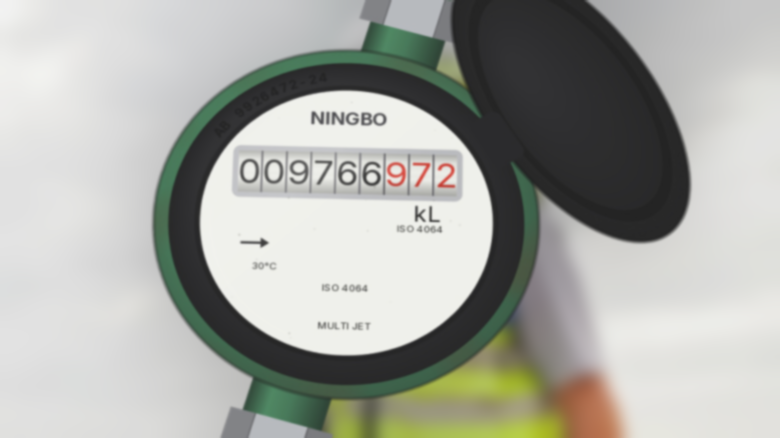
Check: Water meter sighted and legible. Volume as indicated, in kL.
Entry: 9766.972 kL
